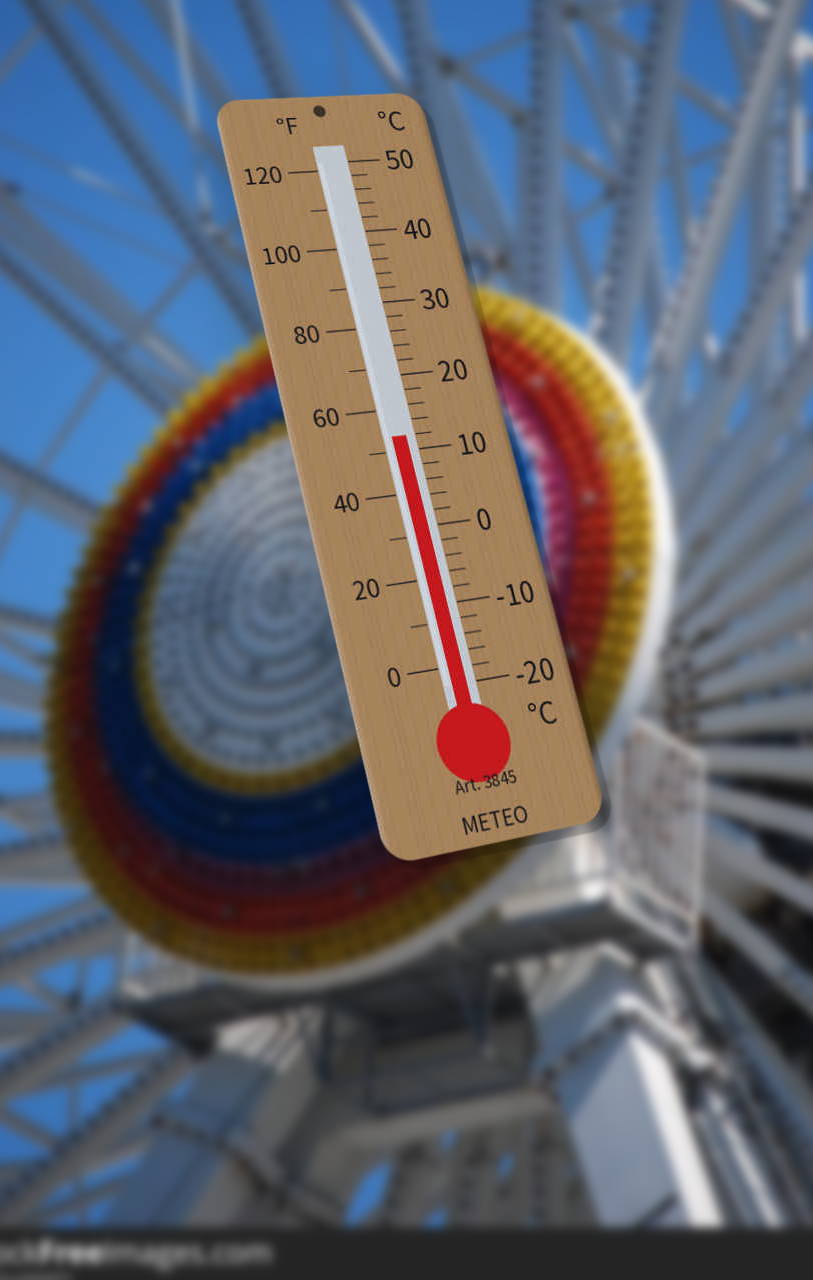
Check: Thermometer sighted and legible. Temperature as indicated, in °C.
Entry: 12 °C
